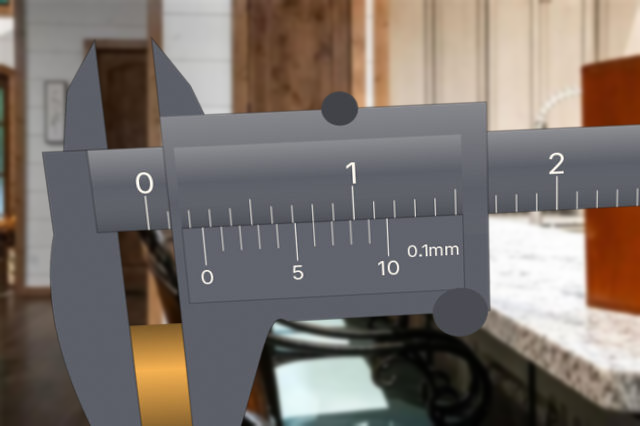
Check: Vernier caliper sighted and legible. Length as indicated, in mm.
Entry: 2.6 mm
